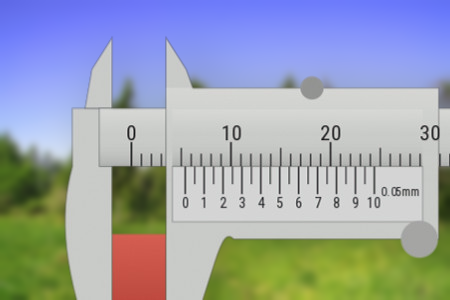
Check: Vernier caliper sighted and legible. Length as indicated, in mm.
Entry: 5.4 mm
